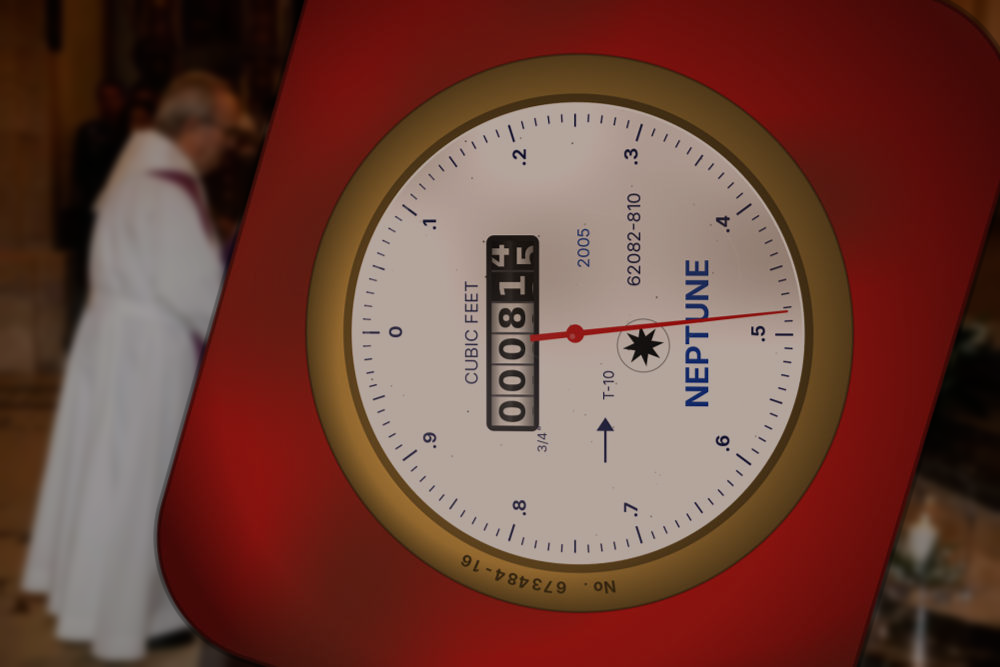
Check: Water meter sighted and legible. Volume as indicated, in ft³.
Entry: 814.48 ft³
